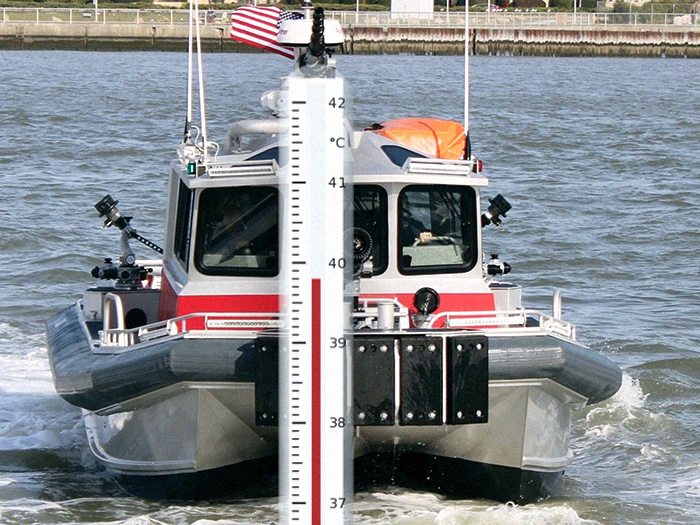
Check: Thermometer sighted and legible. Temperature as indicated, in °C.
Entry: 39.8 °C
